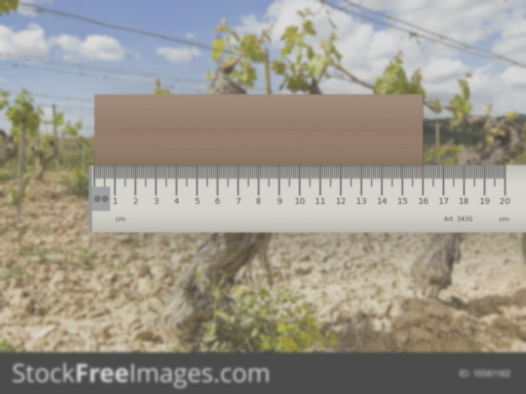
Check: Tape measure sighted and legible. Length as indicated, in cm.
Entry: 16 cm
